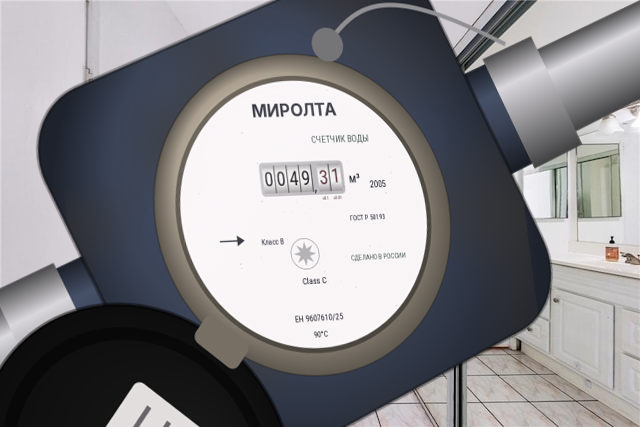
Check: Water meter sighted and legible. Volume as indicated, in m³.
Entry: 49.31 m³
